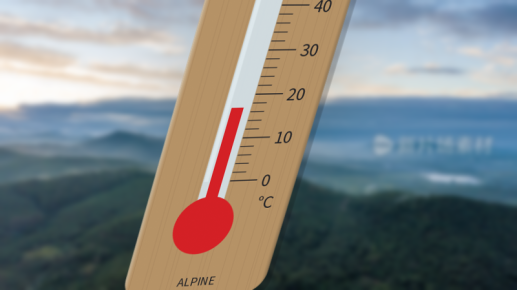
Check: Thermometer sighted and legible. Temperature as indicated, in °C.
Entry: 17 °C
